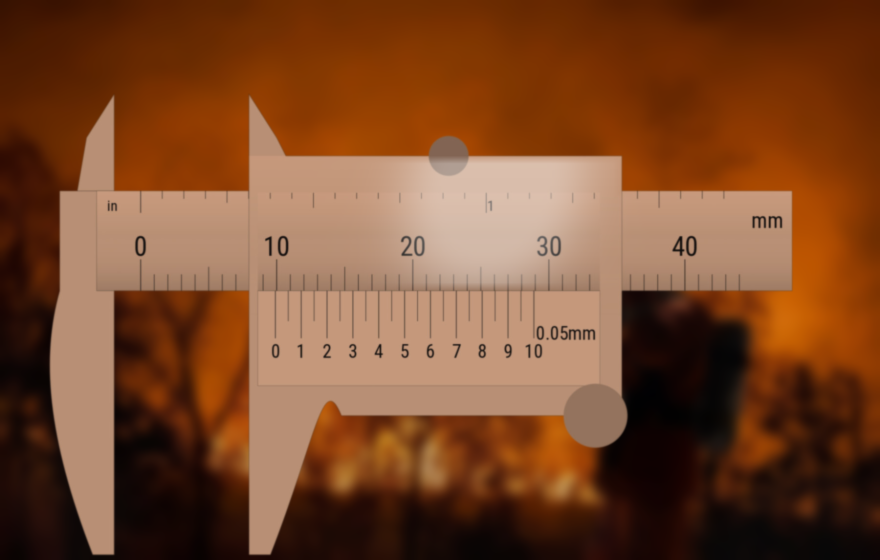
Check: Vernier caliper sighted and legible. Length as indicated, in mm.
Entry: 9.9 mm
